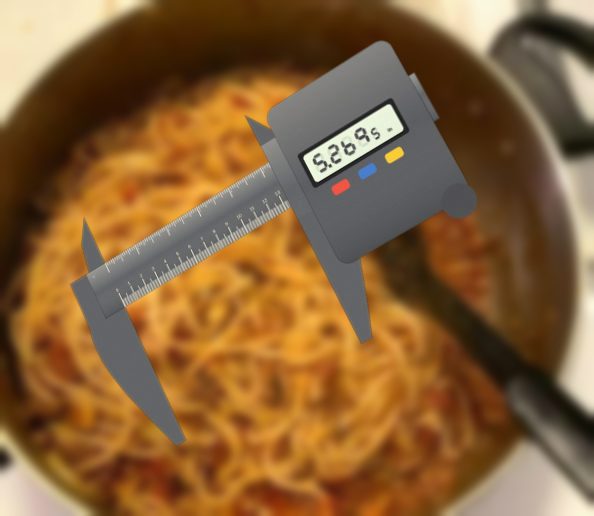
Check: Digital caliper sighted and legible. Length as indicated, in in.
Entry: 5.2695 in
